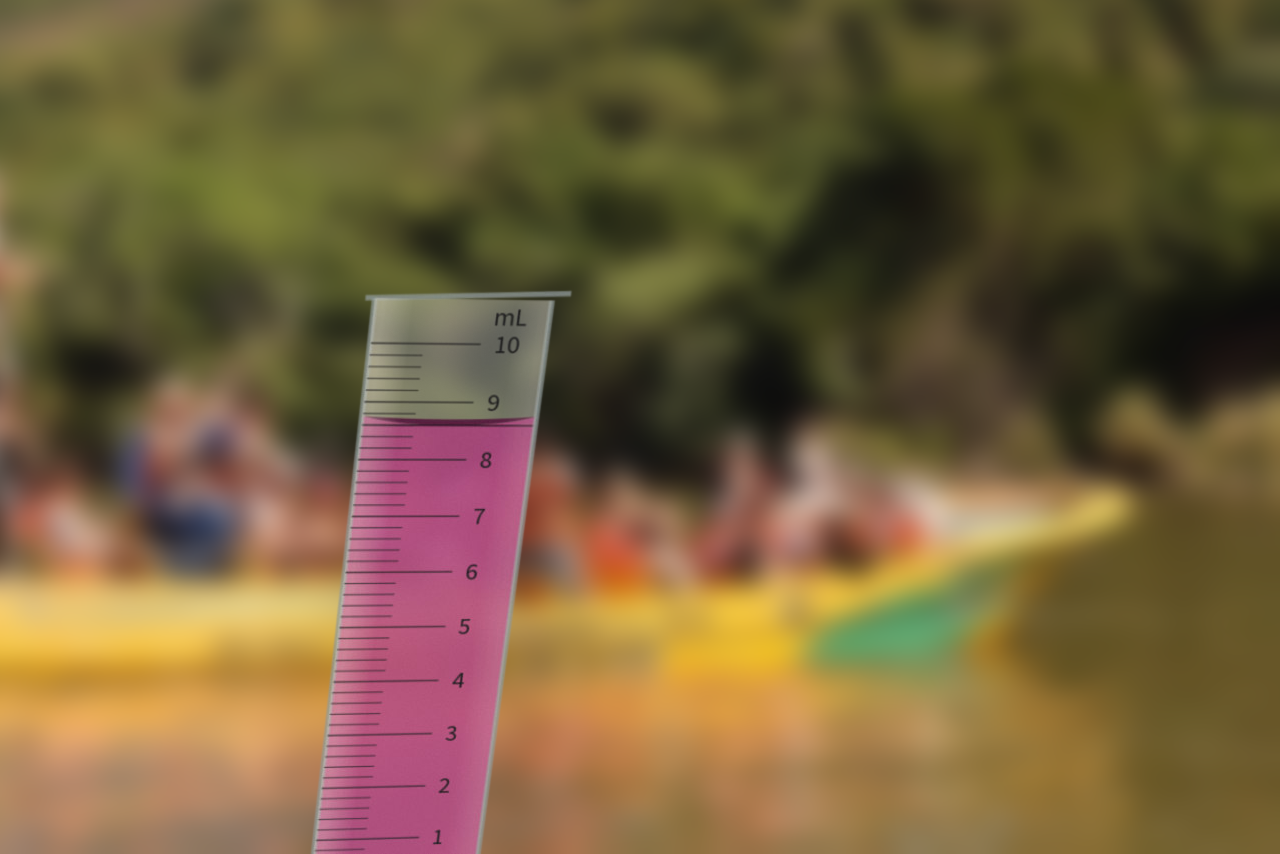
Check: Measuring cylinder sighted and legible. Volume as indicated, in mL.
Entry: 8.6 mL
